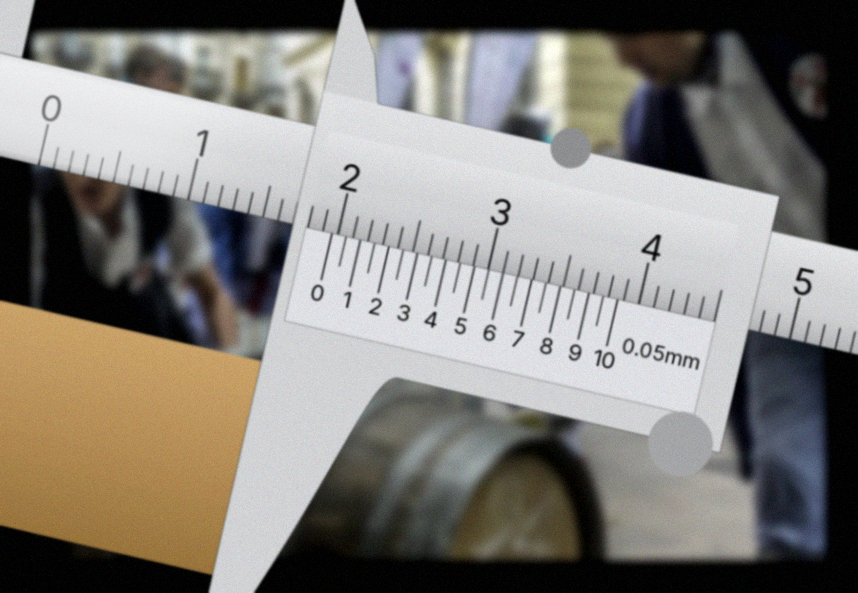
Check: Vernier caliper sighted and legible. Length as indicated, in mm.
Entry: 19.6 mm
